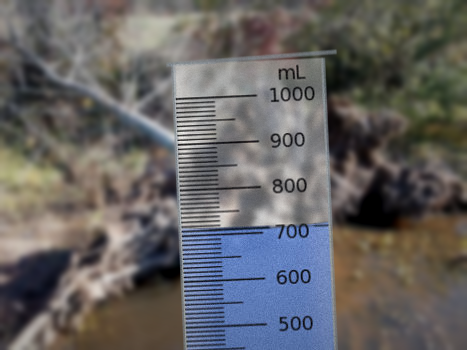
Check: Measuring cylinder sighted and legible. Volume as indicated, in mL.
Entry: 710 mL
